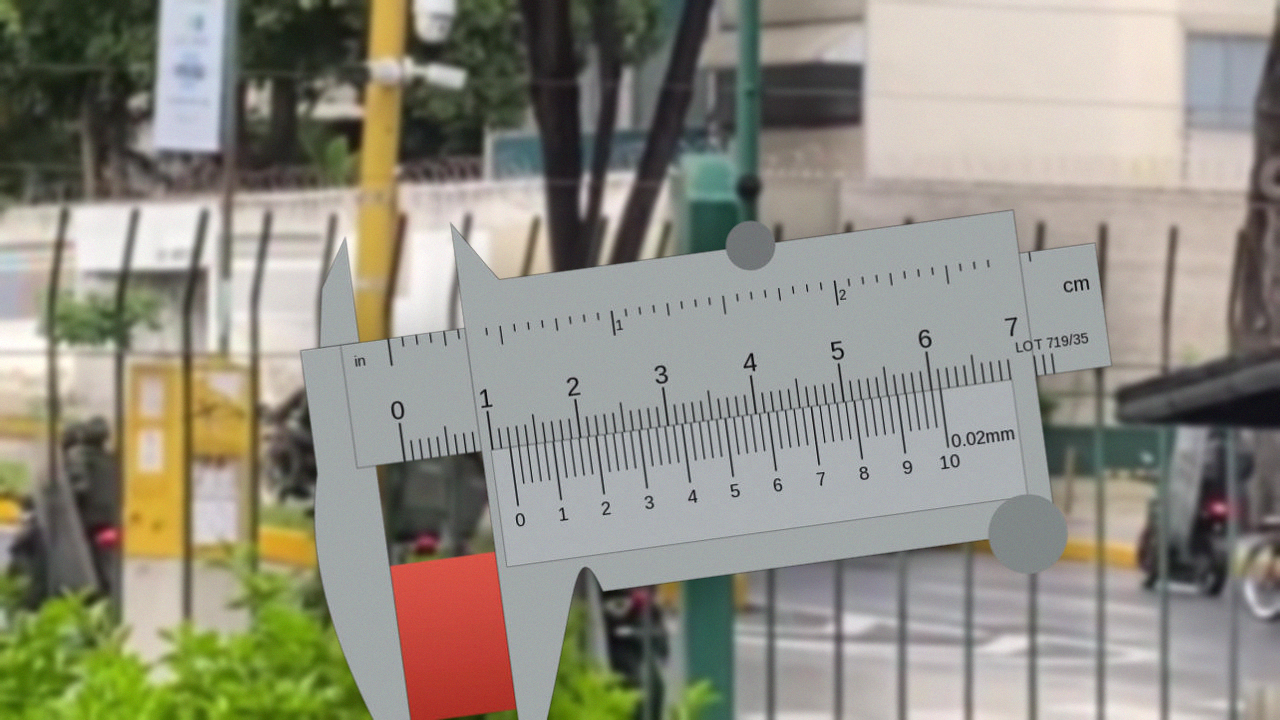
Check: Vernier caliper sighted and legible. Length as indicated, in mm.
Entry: 12.0 mm
